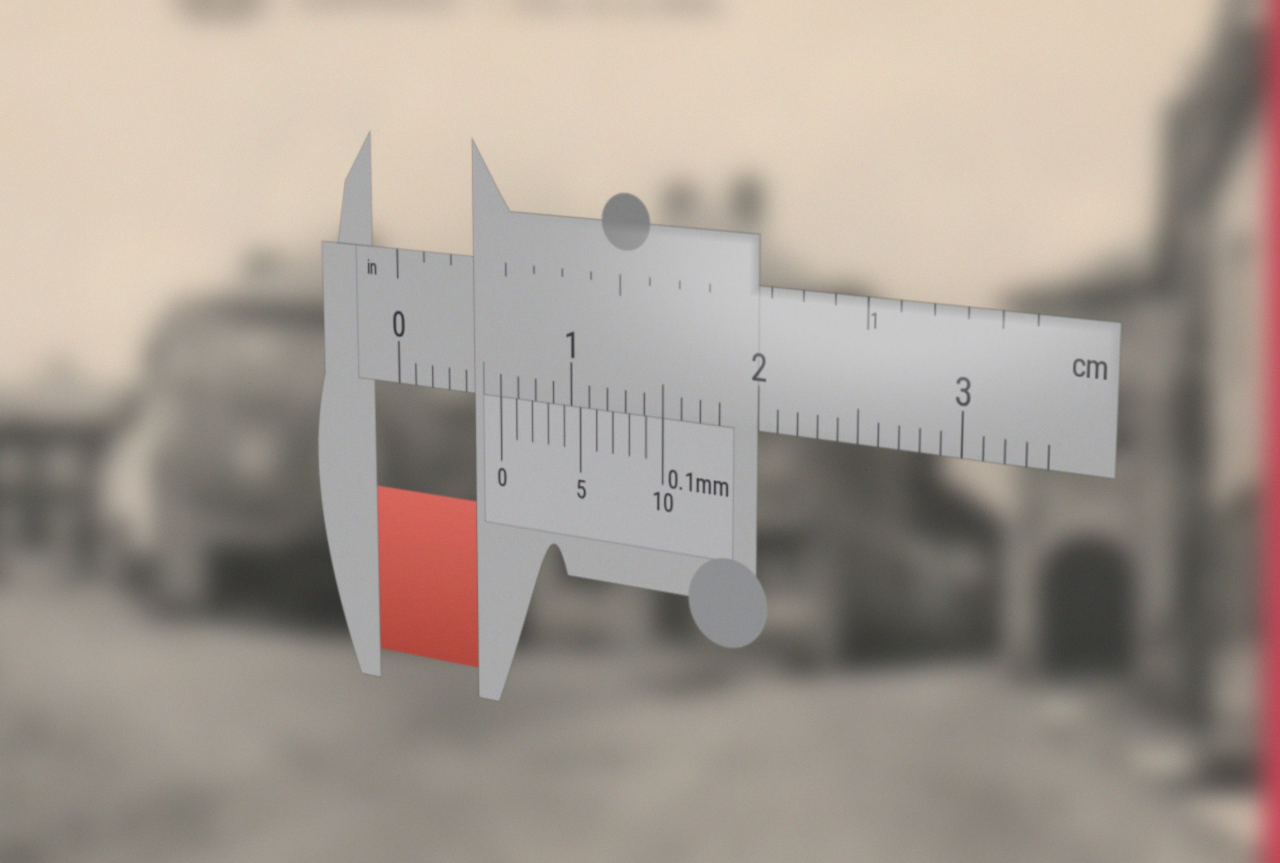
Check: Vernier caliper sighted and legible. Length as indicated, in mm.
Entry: 6.0 mm
